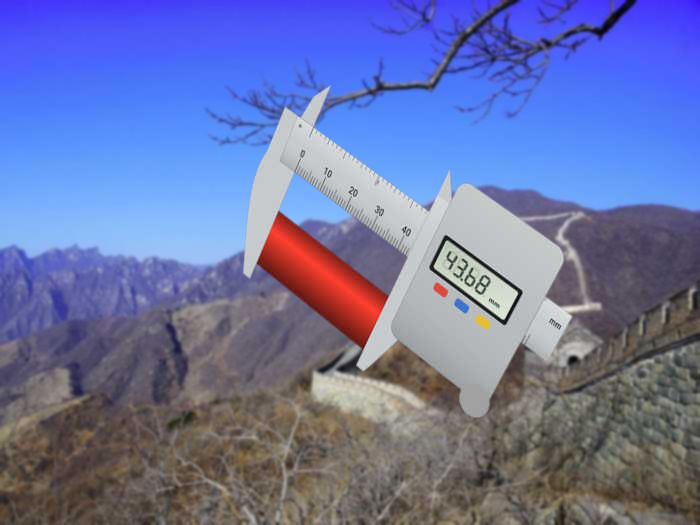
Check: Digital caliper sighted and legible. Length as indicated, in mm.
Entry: 43.68 mm
